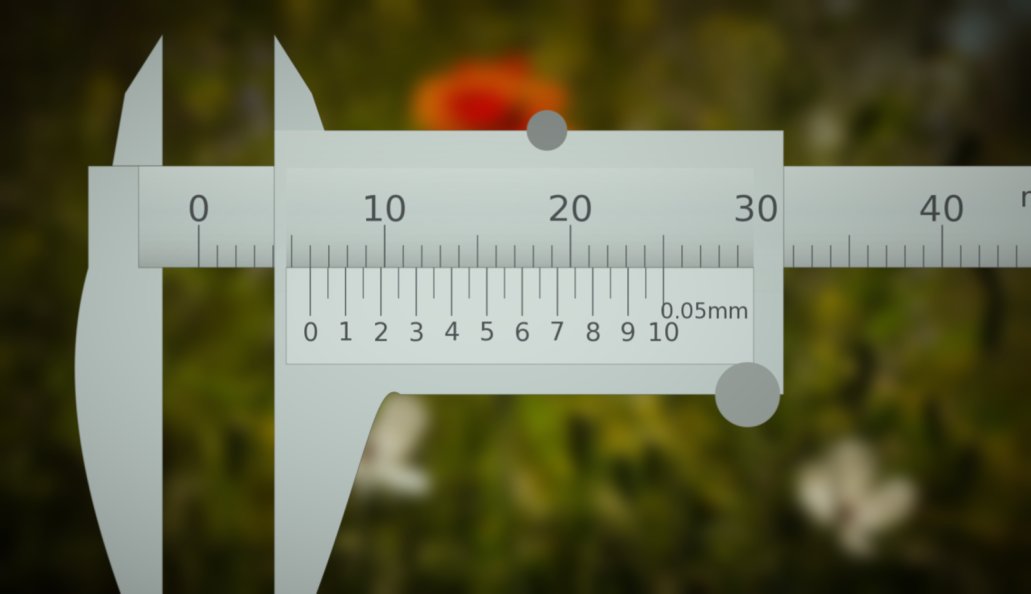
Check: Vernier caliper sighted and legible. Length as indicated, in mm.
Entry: 6.0 mm
